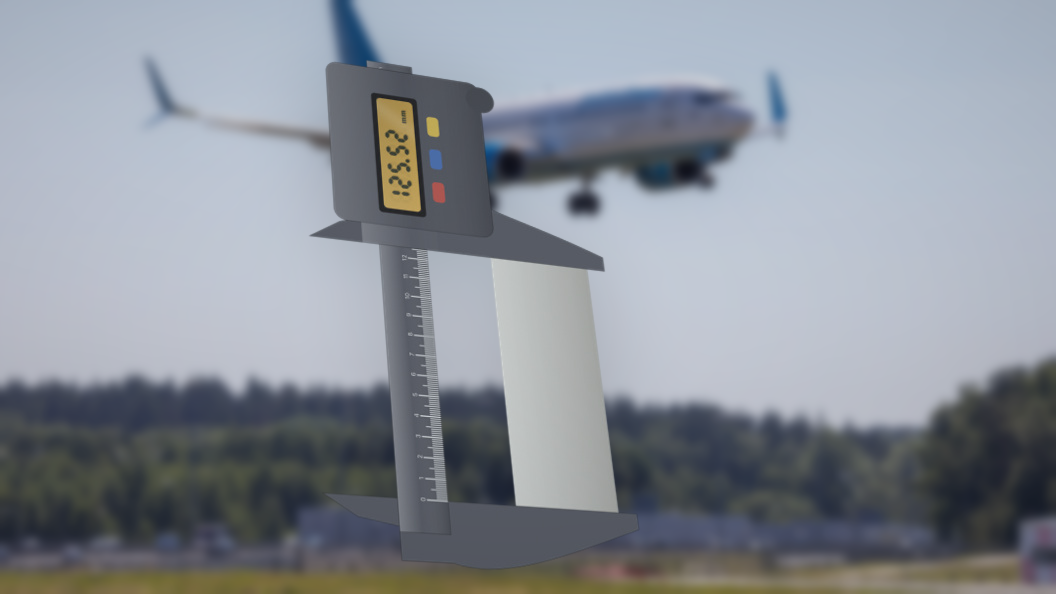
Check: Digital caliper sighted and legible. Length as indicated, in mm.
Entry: 125.52 mm
